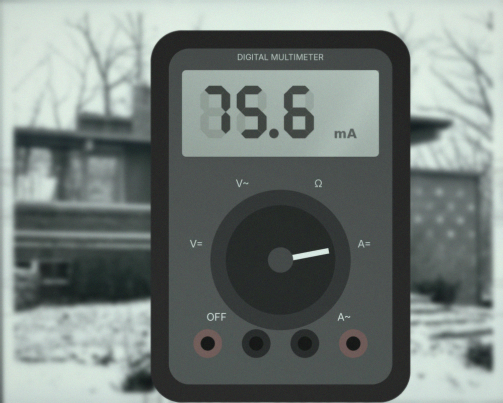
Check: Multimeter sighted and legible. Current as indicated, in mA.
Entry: 75.6 mA
